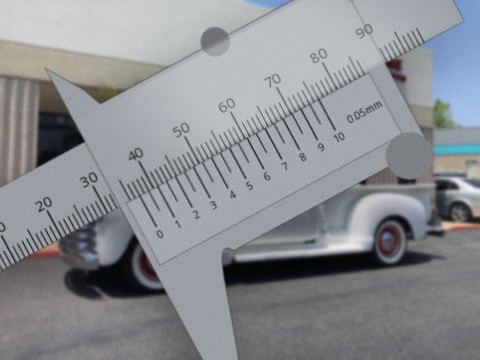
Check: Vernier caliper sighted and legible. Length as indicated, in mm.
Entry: 37.0 mm
